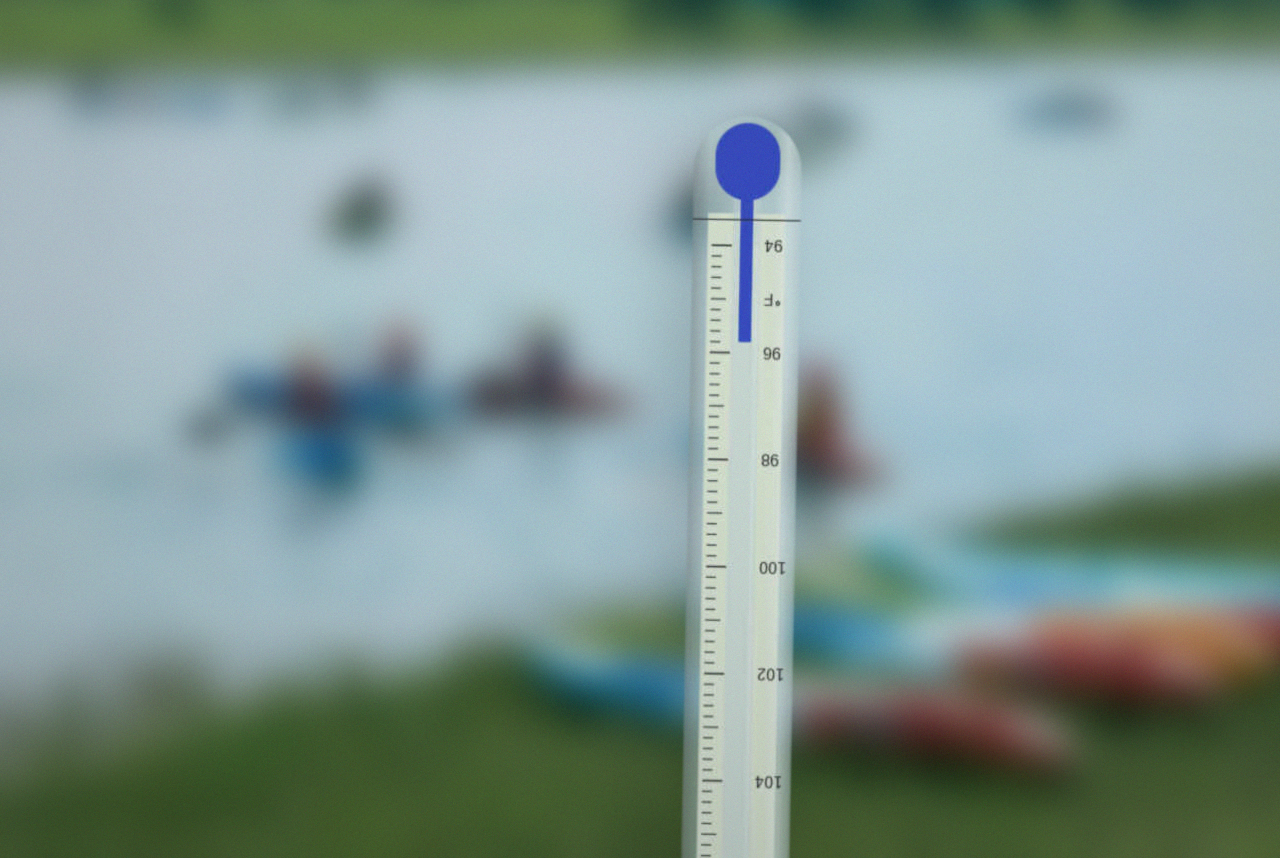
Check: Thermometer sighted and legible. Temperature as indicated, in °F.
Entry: 95.8 °F
